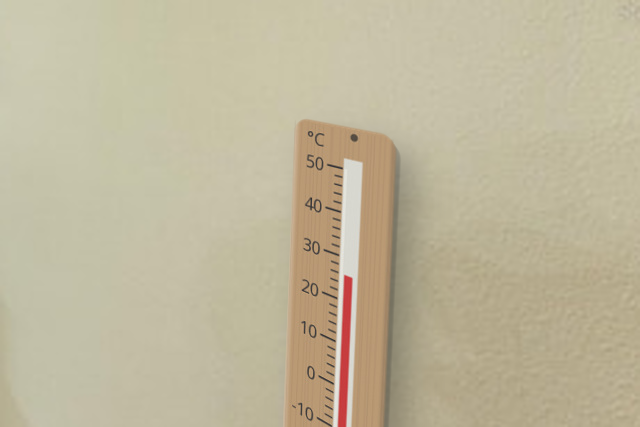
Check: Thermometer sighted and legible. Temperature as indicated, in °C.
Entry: 26 °C
